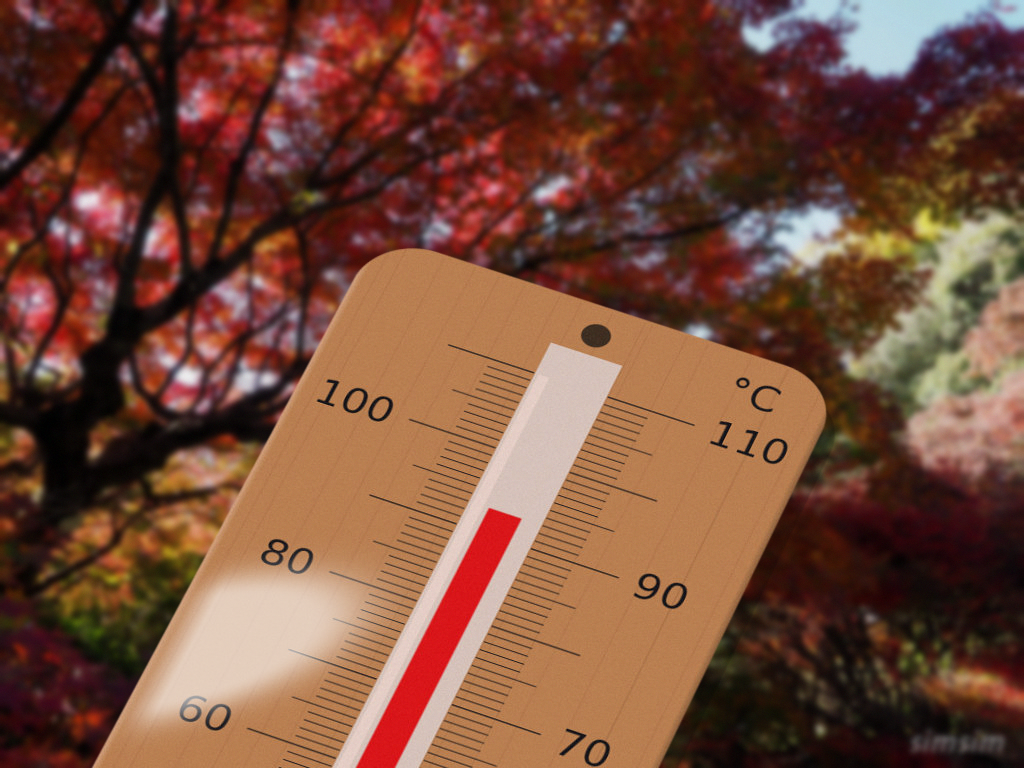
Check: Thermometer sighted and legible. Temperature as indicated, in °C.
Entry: 93 °C
